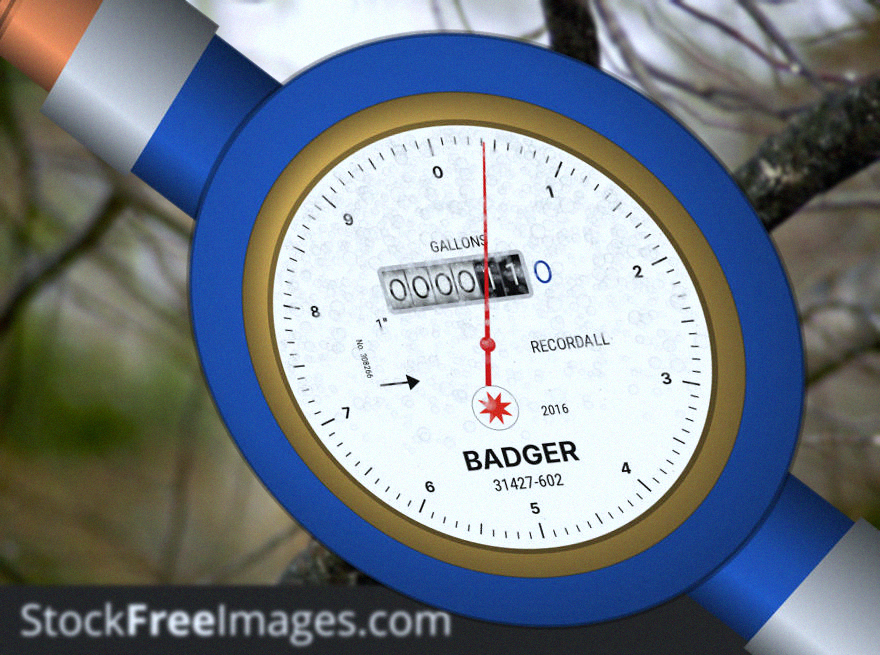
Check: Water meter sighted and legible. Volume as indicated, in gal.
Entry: 110.4 gal
